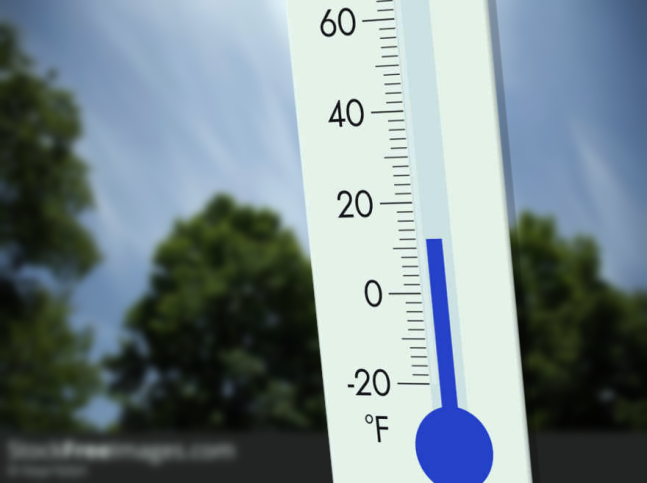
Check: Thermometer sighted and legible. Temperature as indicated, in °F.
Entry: 12 °F
